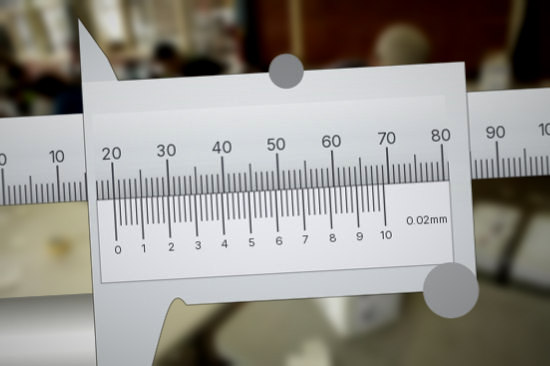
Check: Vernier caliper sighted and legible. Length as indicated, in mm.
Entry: 20.0 mm
